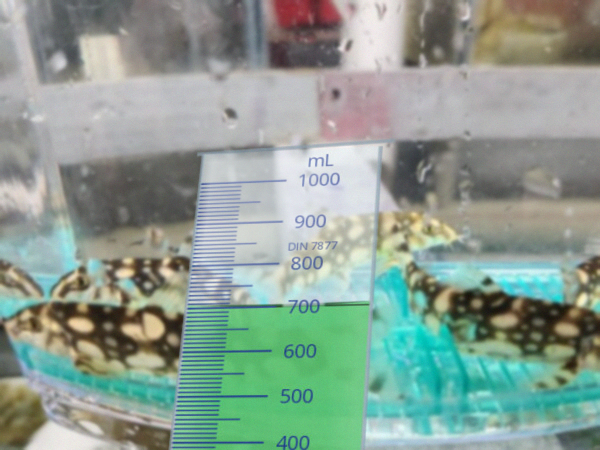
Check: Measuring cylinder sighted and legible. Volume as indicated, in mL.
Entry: 700 mL
